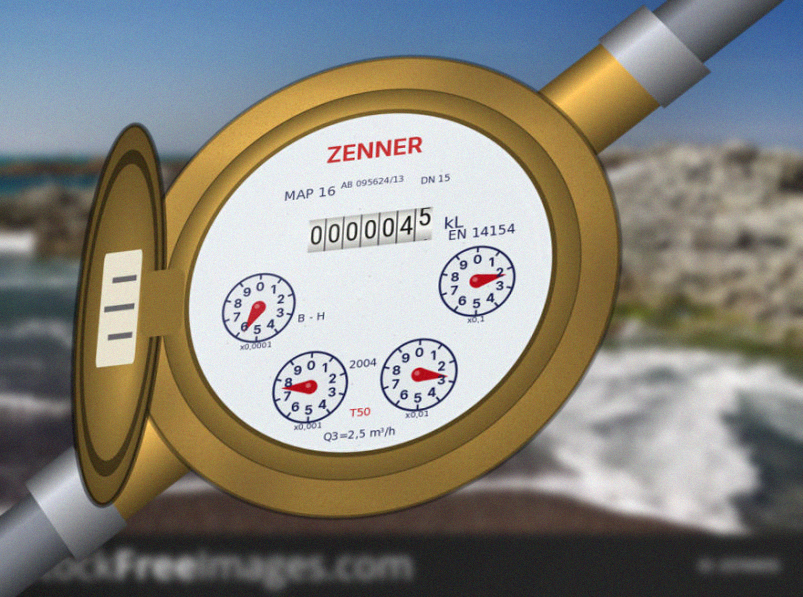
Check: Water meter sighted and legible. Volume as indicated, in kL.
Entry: 45.2275 kL
